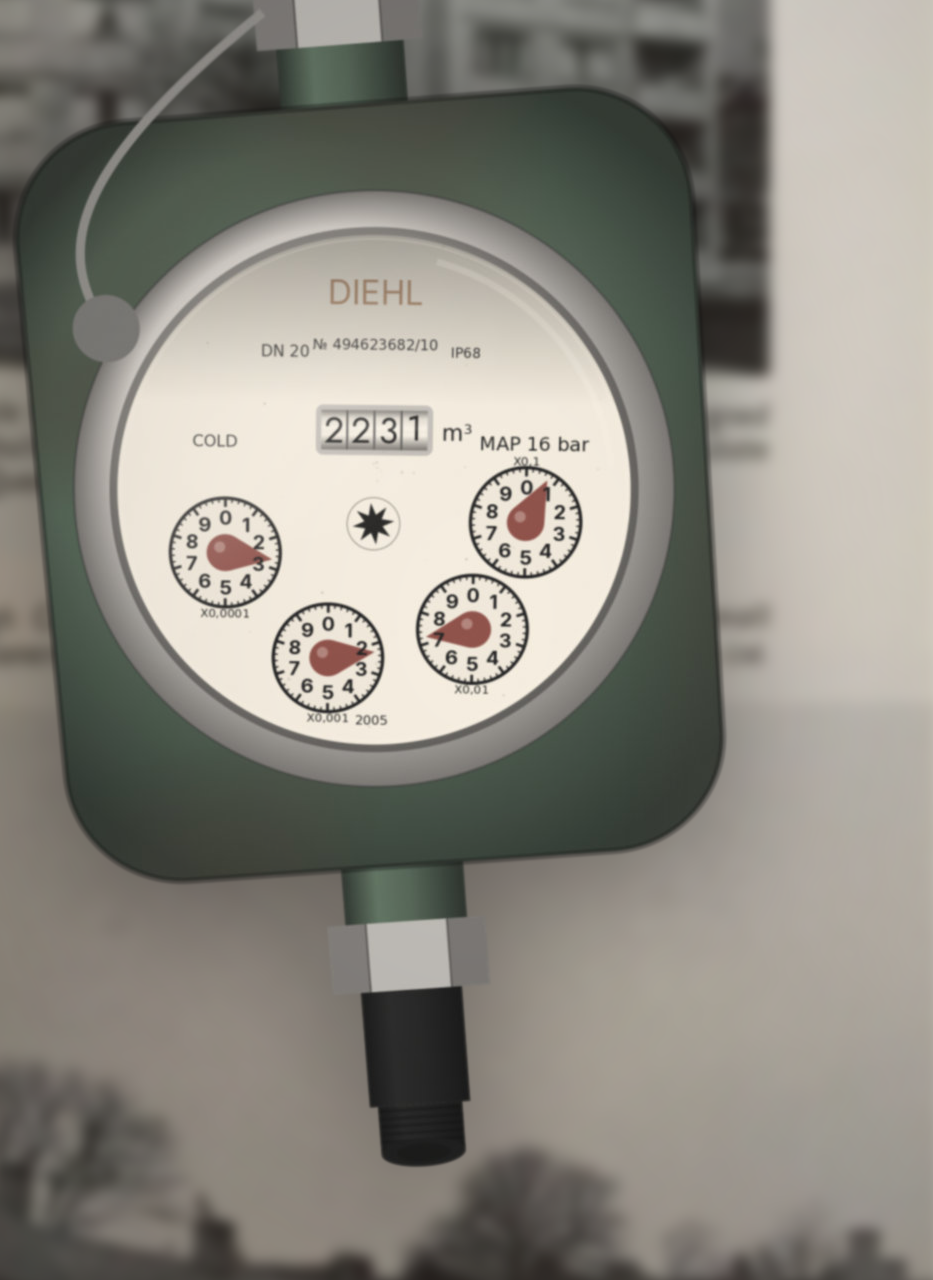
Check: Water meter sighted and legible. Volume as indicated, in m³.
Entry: 2231.0722 m³
